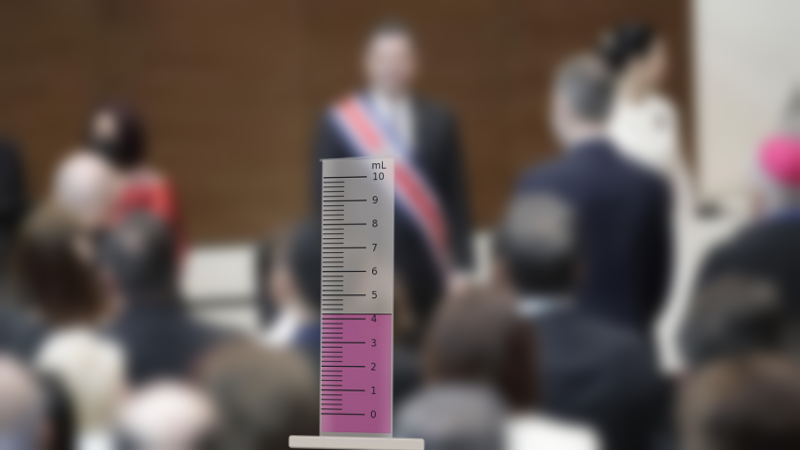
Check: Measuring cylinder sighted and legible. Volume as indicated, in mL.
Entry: 4.2 mL
